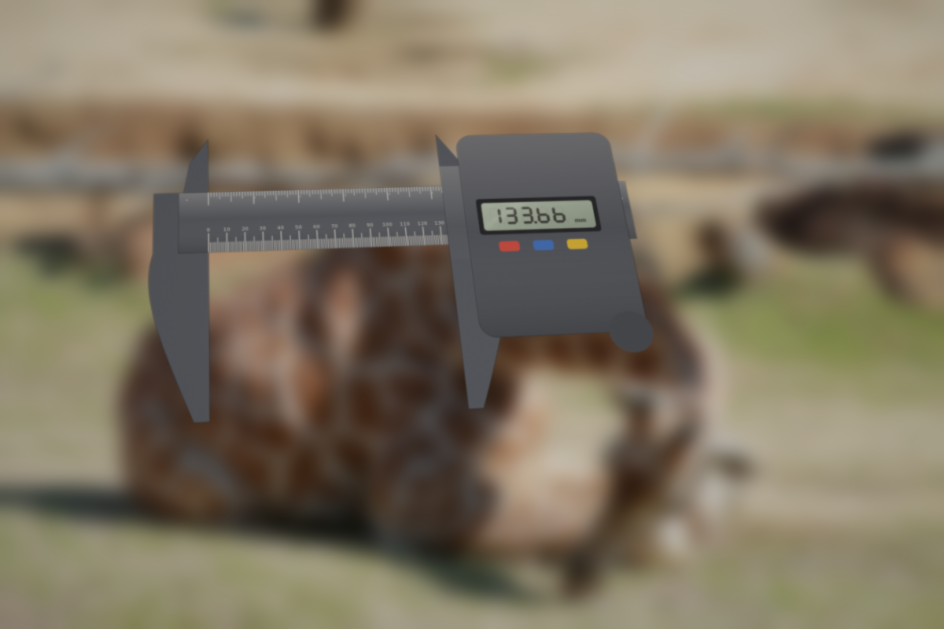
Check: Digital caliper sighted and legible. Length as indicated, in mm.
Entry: 133.66 mm
